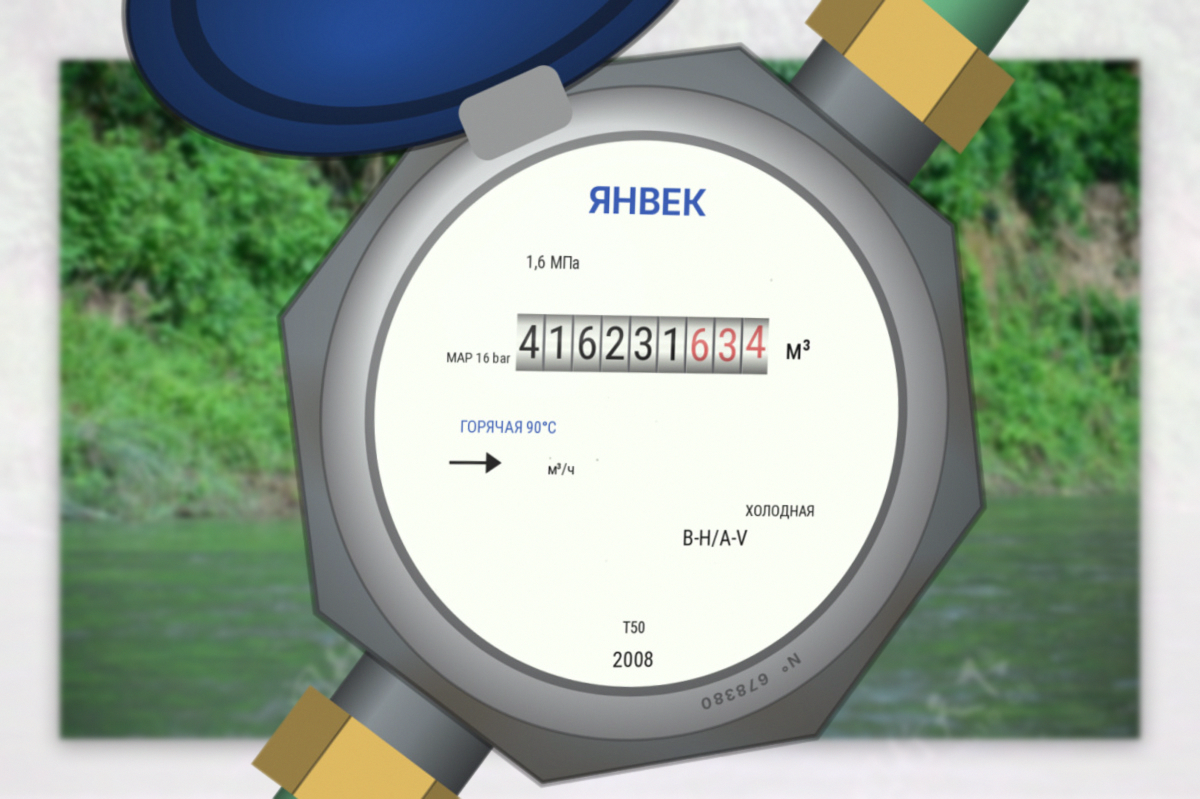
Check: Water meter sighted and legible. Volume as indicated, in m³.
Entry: 416231.634 m³
